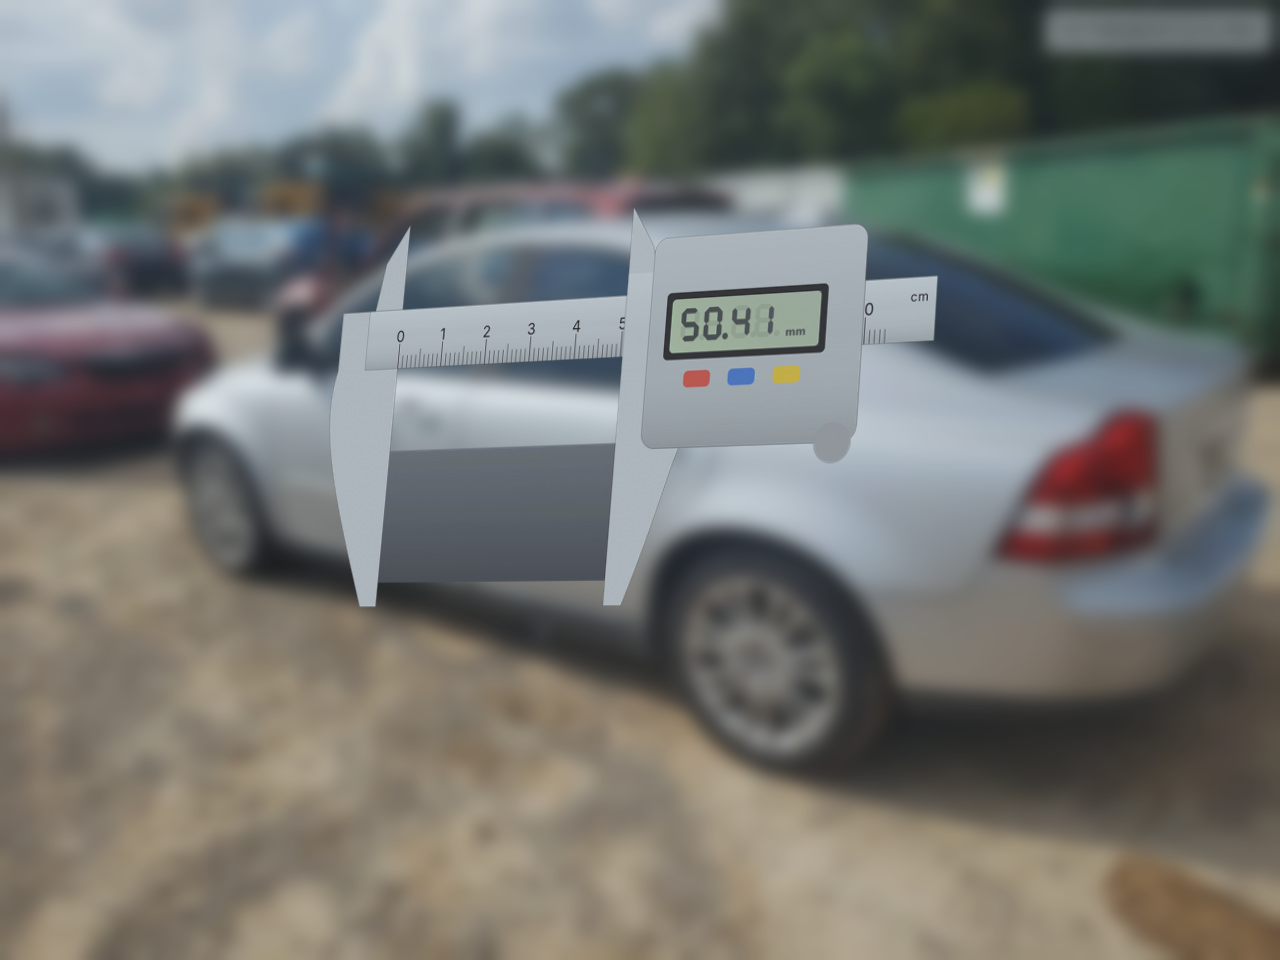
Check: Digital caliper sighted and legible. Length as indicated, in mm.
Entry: 50.41 mm
